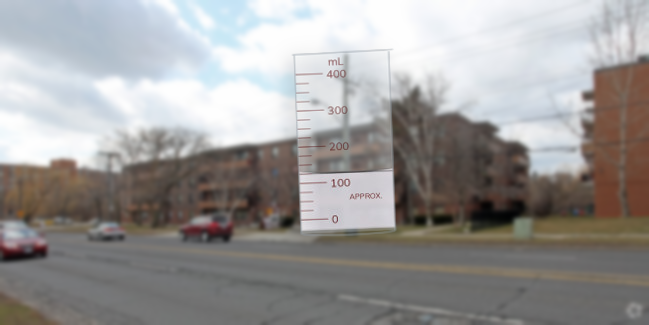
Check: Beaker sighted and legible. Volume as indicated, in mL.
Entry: 125 mL
